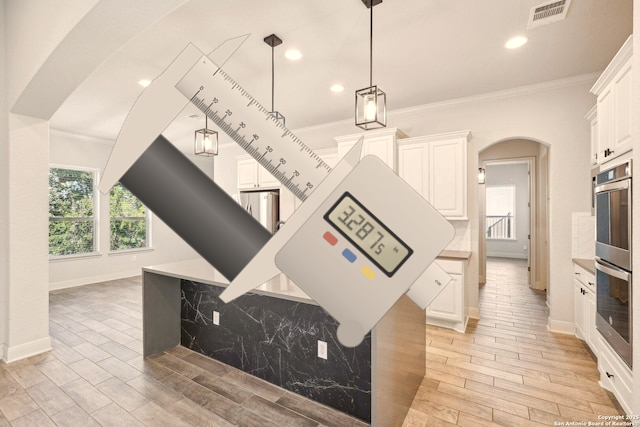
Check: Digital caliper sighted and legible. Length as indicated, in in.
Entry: 3.2875 in
